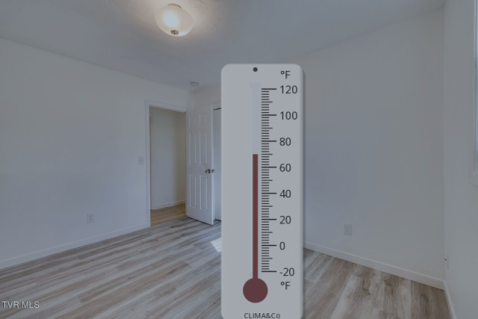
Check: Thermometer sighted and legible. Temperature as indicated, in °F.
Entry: 70 °F
